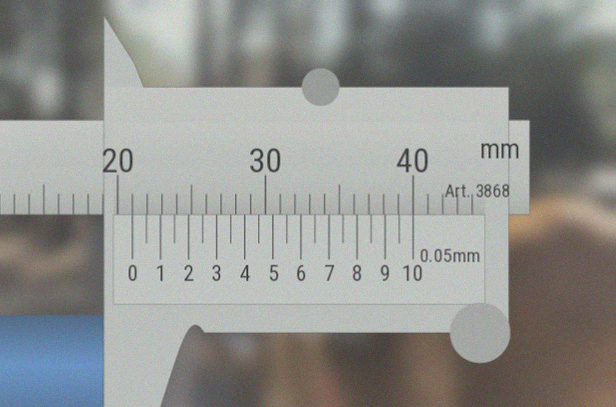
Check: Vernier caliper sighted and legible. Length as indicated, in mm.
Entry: 21.0 mm
